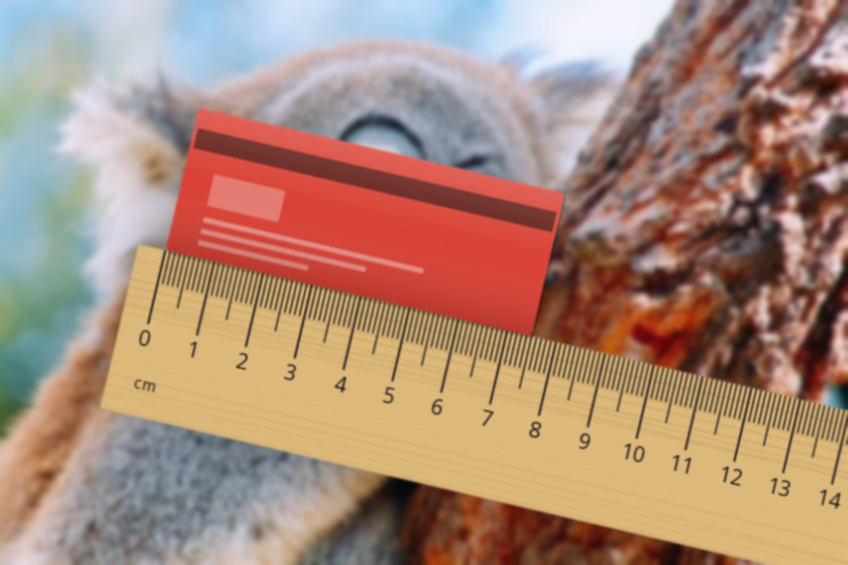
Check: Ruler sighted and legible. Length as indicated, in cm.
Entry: 7.5 cm
